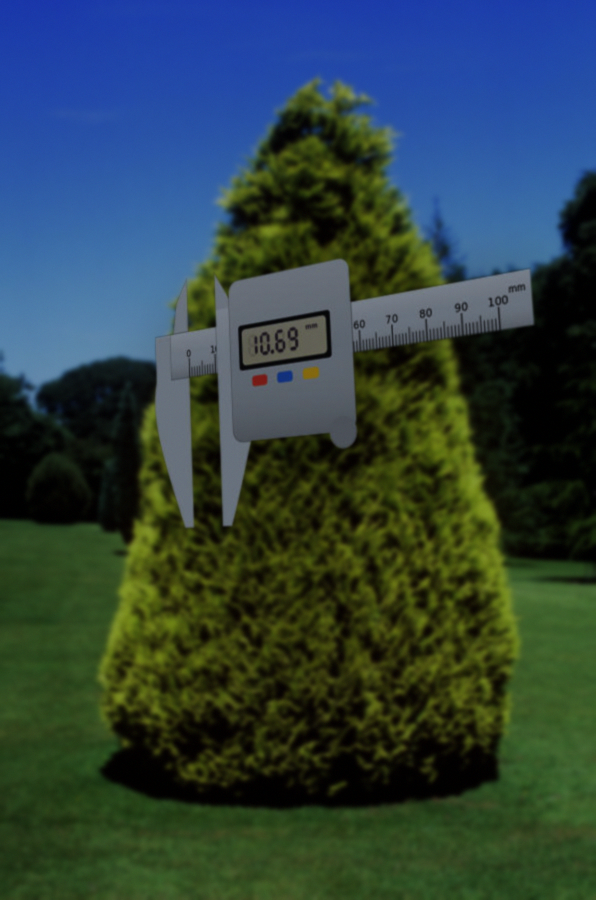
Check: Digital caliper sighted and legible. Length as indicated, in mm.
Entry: 10.69 mm
